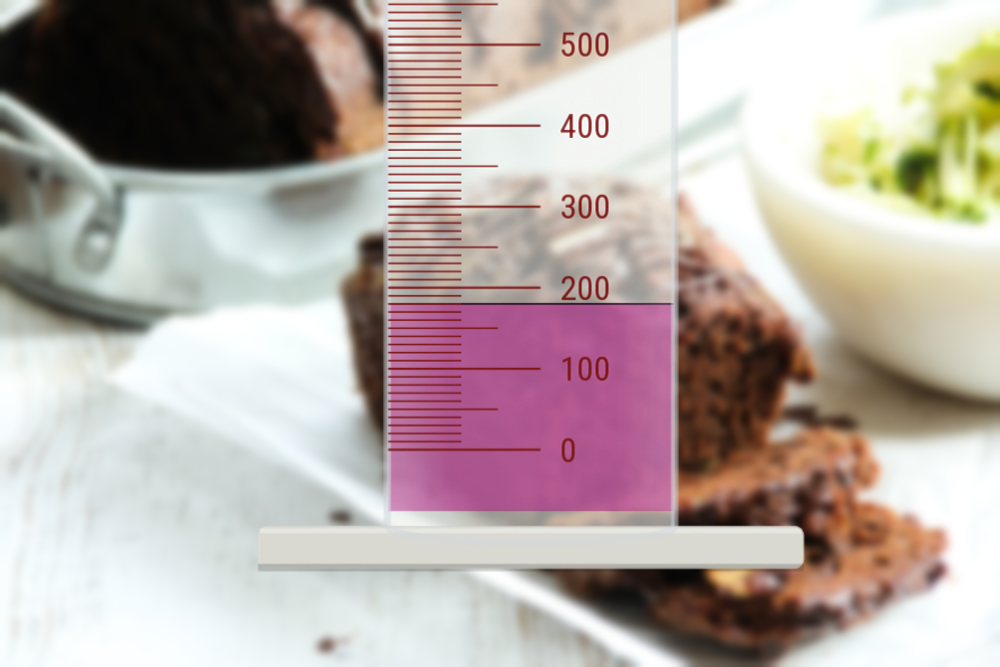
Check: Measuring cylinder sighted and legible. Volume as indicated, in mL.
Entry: 180 mL
